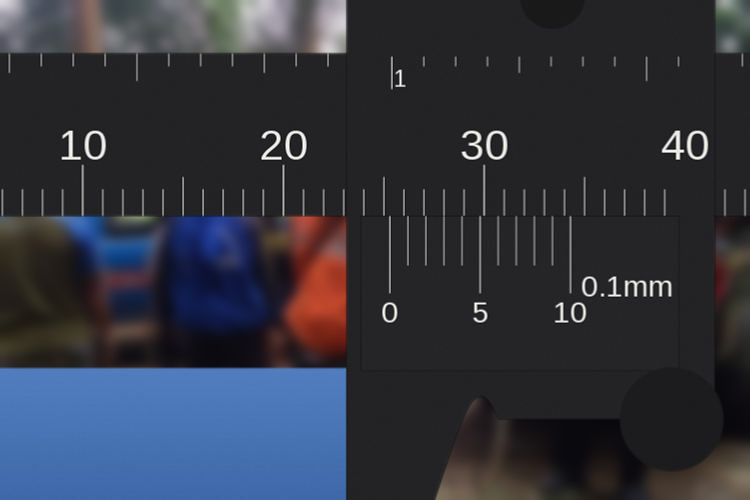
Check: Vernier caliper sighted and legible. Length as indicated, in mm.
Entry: 25.3 mm
